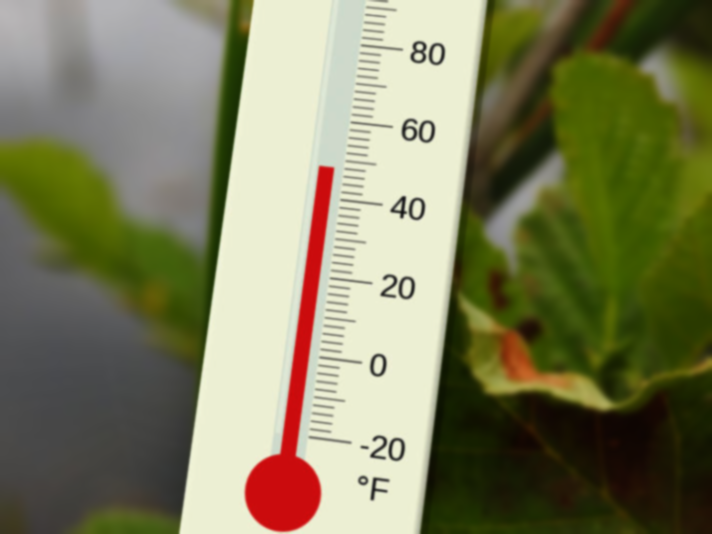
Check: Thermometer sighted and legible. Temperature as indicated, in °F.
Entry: 48 °F
